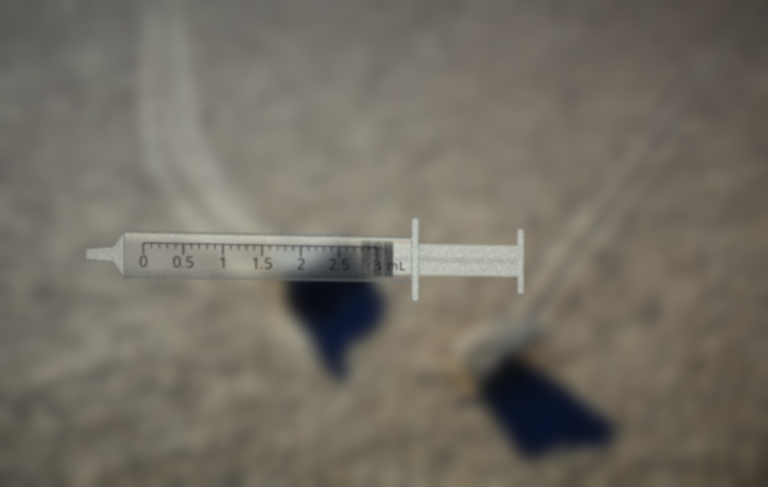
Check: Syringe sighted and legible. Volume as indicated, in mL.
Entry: 2.8 mL
